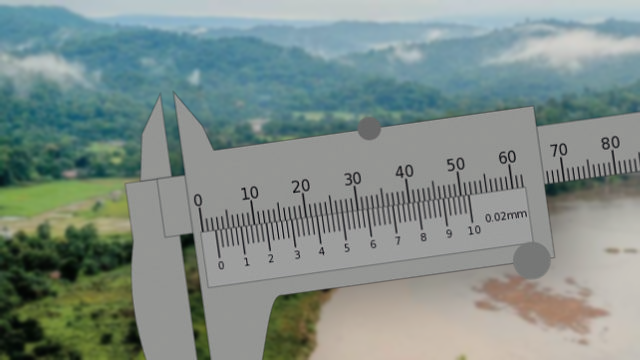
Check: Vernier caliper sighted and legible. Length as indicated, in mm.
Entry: 2.5 mm
